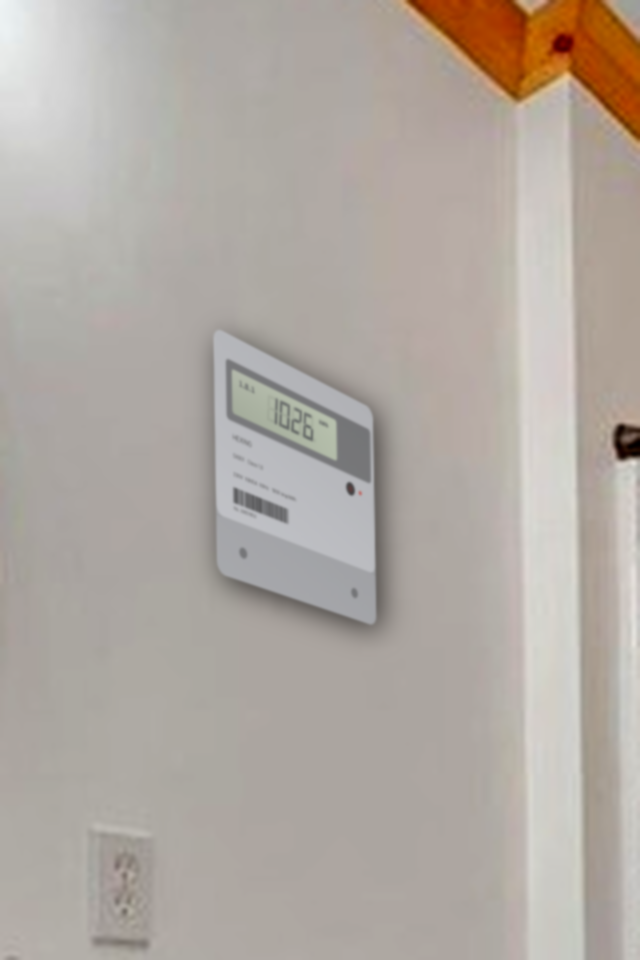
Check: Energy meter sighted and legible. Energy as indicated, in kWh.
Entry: 1026 kWh
